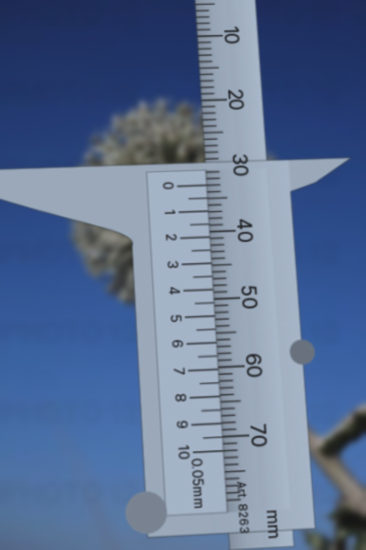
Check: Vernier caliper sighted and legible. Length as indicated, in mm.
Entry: 33.0 mm
